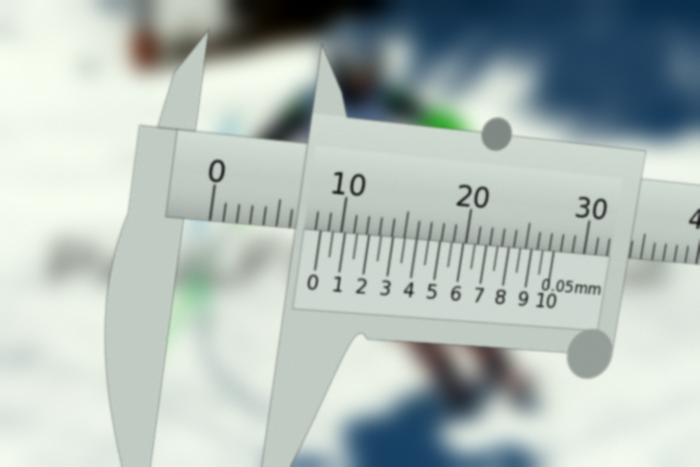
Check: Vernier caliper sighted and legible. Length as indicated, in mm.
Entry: 8.4 mm
